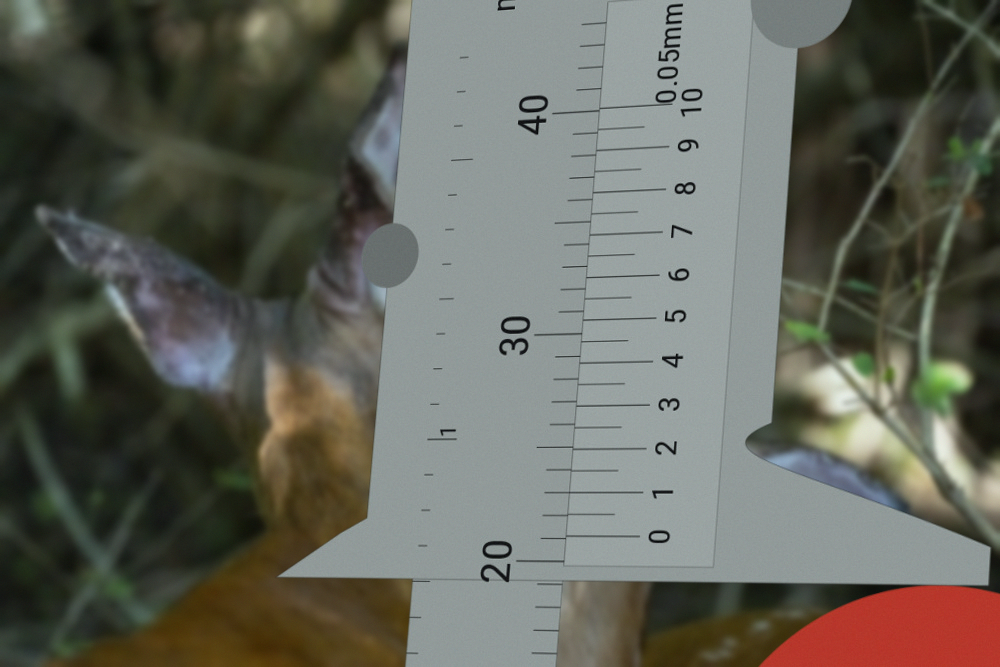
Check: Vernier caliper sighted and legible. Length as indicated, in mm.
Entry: 21.1 mm
